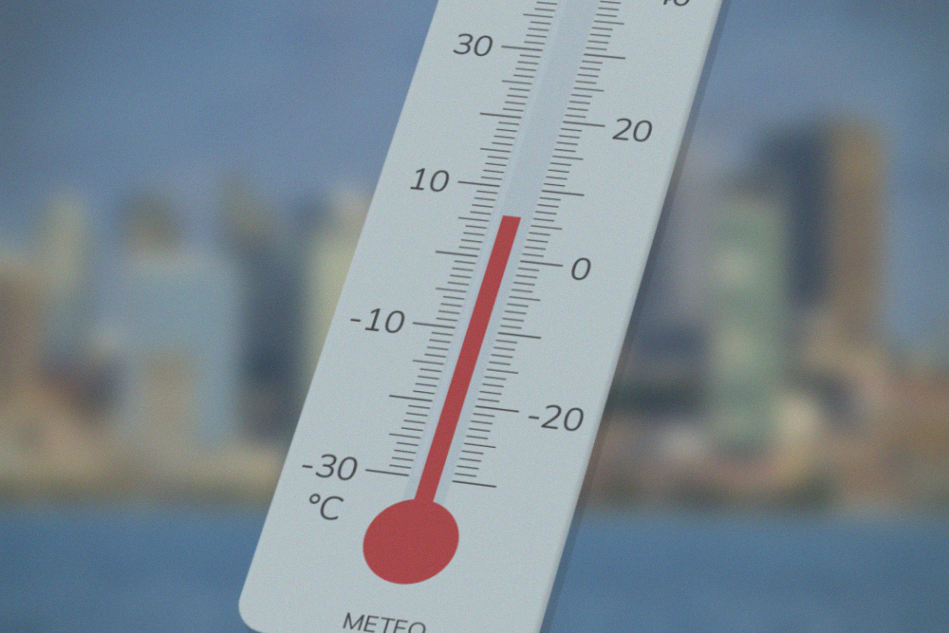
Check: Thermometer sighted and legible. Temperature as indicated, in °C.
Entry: 6 °C
